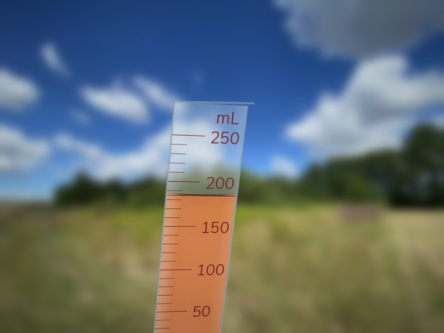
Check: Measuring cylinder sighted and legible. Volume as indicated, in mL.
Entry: 185 mL
